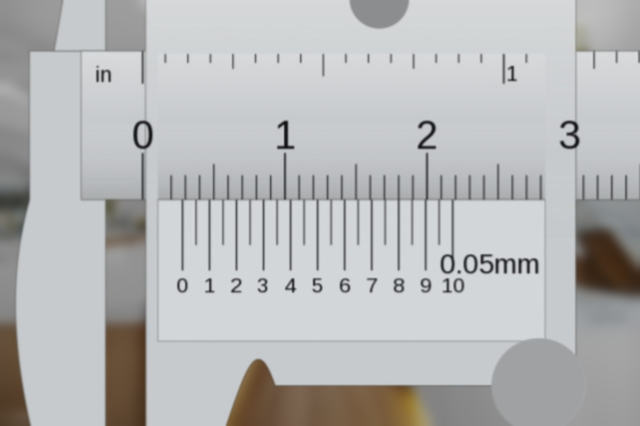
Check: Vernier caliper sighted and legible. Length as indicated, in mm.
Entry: 2.8 mm
